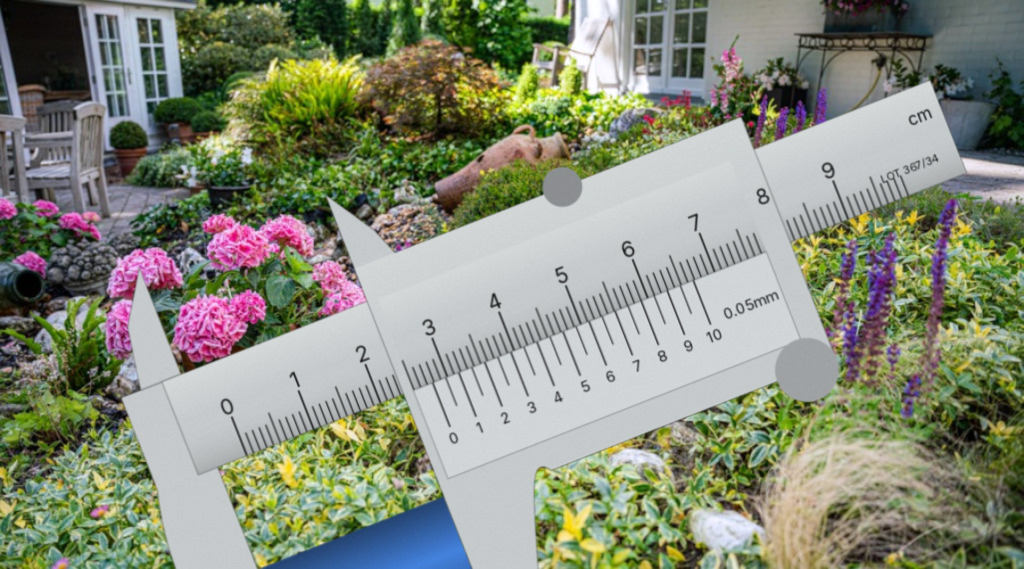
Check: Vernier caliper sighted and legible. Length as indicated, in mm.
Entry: 27.8 mm
